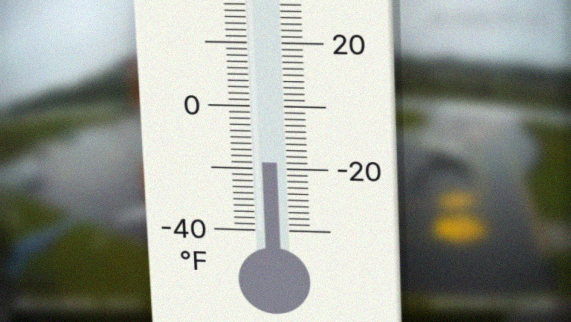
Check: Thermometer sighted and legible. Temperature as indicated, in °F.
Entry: -18 °F
